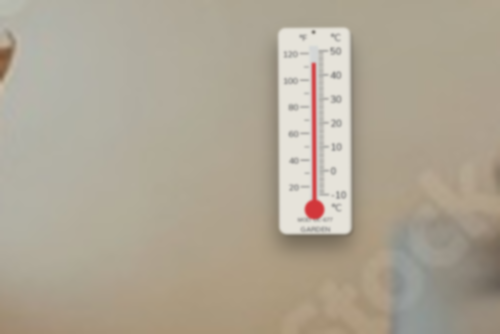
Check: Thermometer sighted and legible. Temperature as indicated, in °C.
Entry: 45 °C
